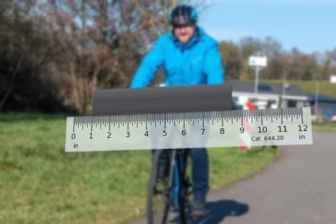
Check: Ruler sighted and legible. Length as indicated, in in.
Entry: 7.5 in
